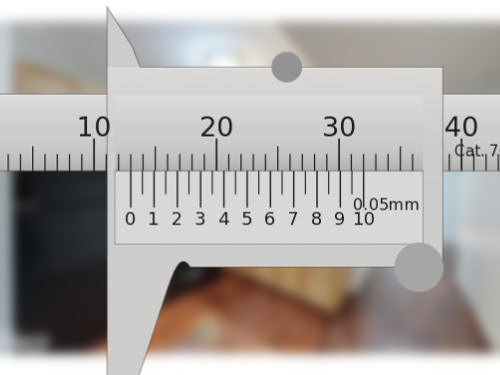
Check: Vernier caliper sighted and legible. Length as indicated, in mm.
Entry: 13.0 mm
